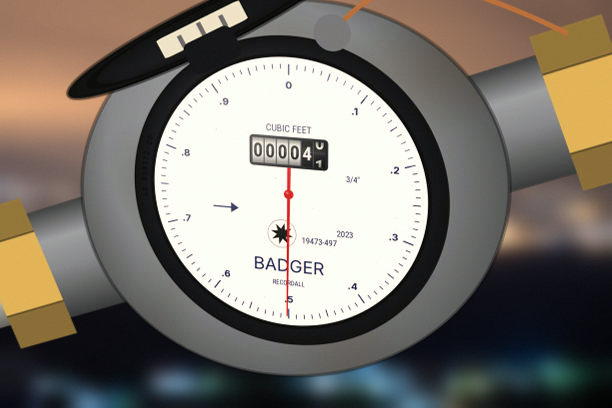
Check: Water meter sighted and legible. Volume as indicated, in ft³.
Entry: 40.50 ft³
